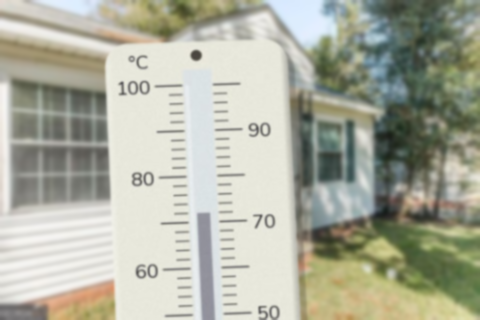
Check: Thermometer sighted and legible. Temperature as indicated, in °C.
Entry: 72 °C
